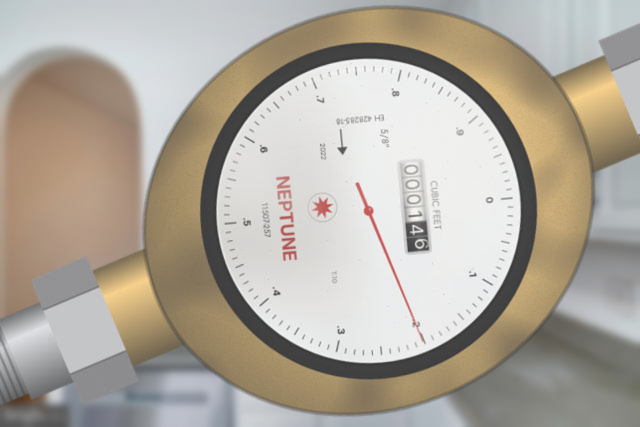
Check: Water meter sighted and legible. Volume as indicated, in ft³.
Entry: 146.20 ft³
